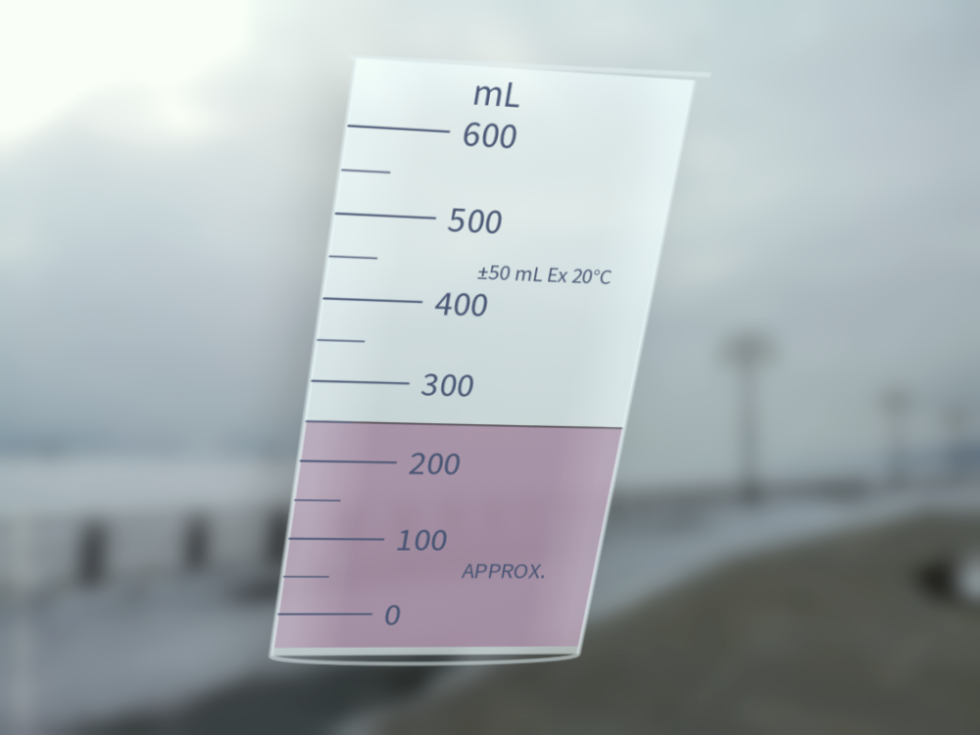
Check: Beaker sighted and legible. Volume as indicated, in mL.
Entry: 250 mL
